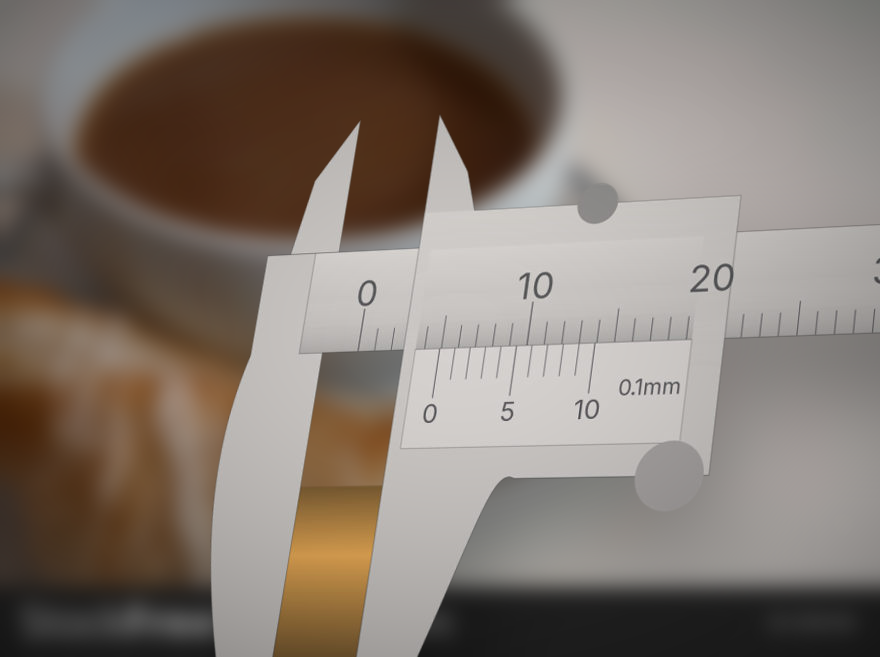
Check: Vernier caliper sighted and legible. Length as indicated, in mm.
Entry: 4.9 mm
